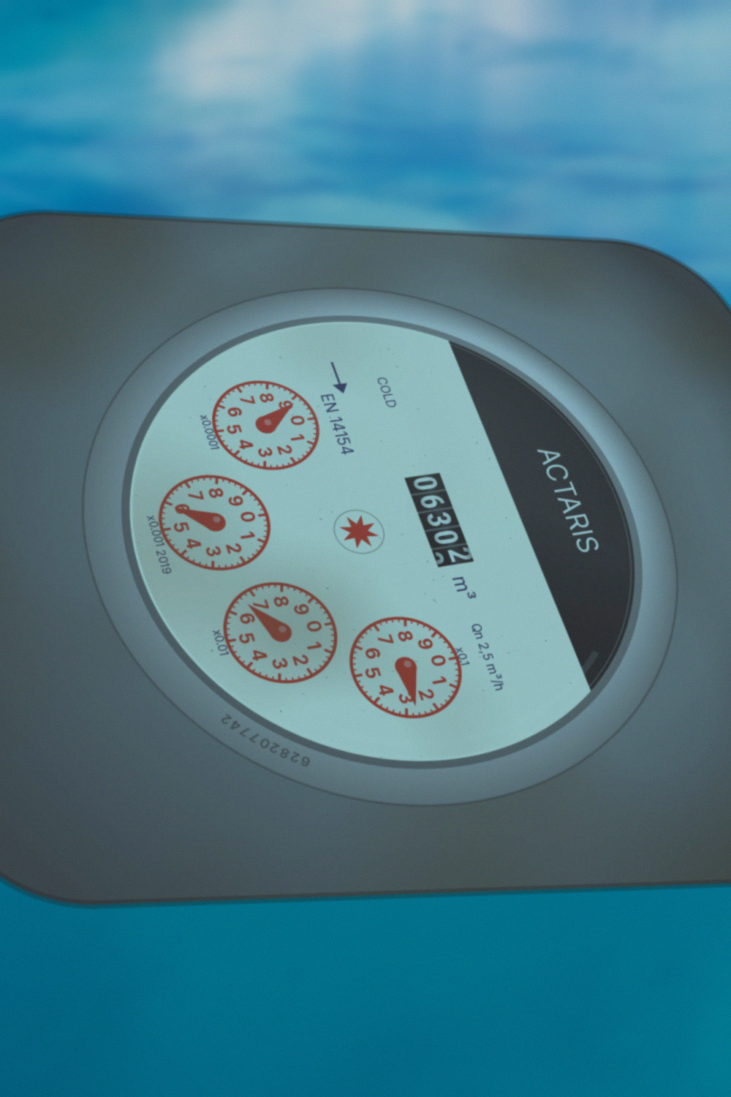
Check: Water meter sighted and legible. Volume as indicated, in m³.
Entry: 6302.2659 m³
